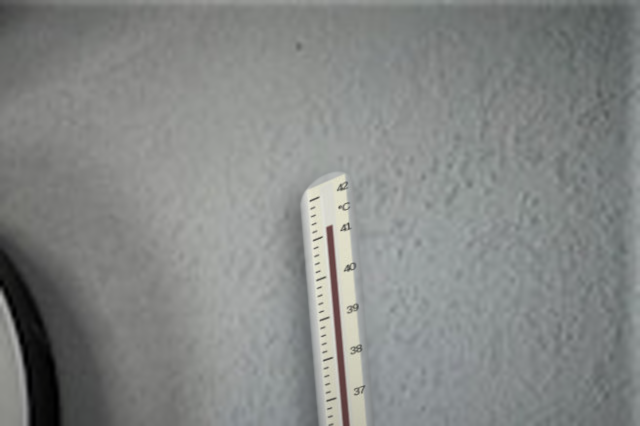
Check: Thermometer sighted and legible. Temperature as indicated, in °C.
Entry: 41.2 °C
